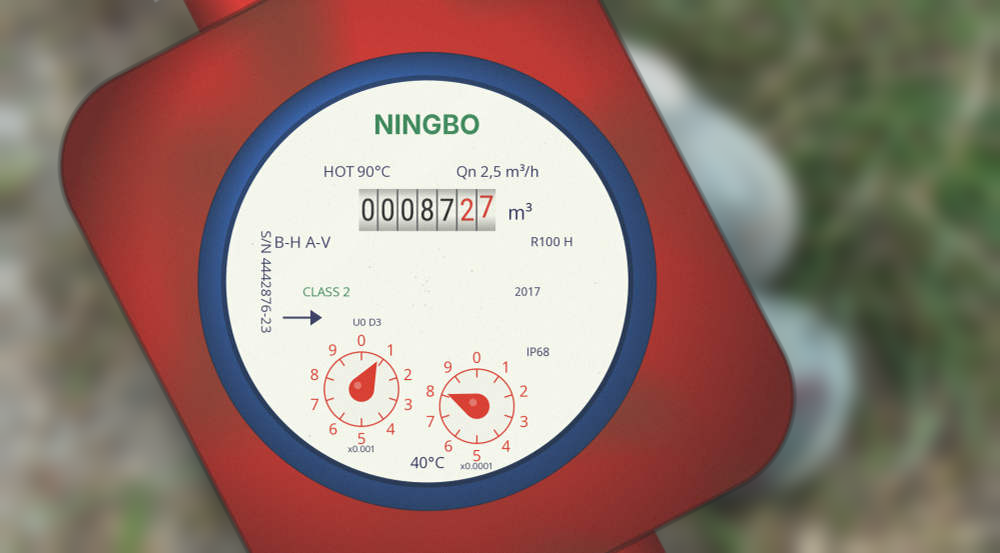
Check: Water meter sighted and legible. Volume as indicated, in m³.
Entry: 87.2708 m³
